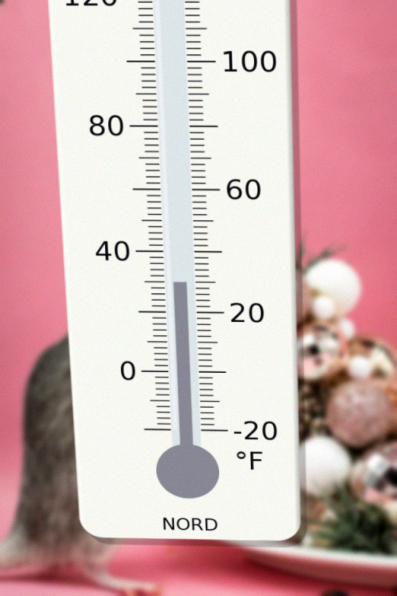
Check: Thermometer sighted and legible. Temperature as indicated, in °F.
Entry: 30 °F
